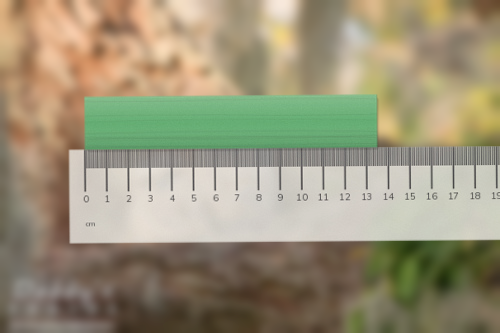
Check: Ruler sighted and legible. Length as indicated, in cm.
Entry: 13.5 cm
